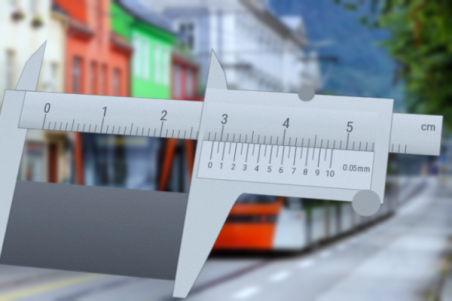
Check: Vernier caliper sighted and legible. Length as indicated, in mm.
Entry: 28.8 mm
